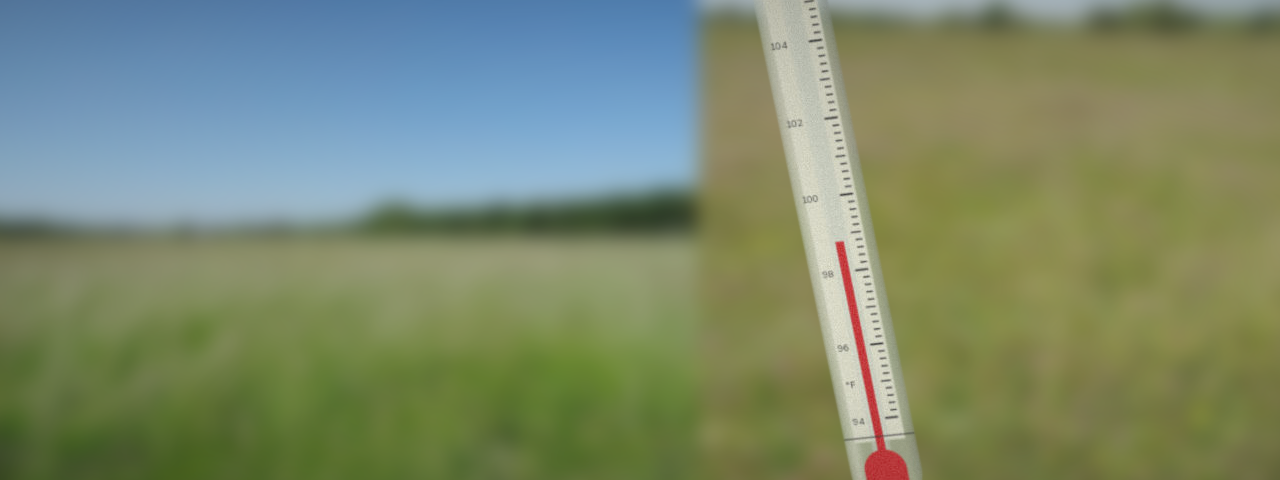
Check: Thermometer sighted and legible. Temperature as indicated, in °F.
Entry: 98.8 °F
